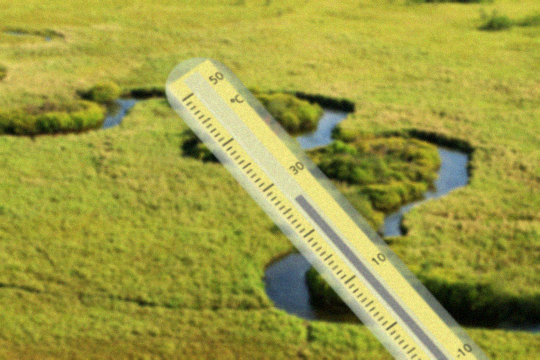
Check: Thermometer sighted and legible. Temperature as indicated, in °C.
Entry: 26 °C
